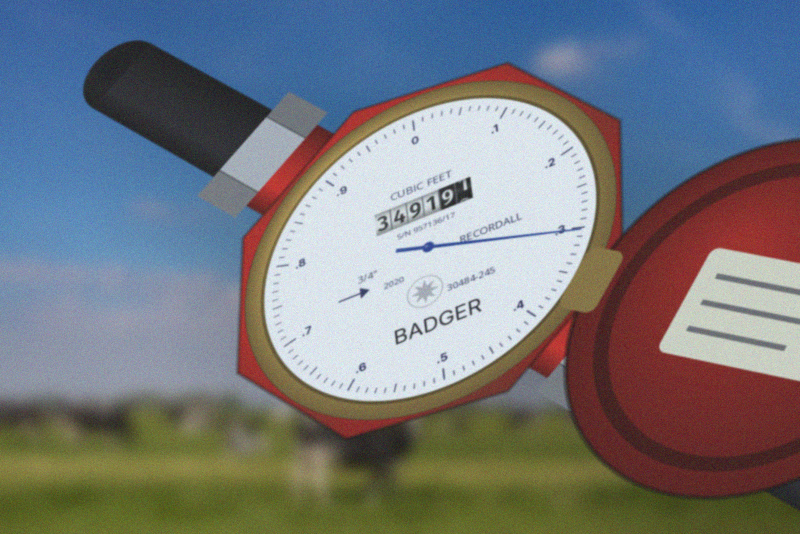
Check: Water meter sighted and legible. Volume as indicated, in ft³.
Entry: 349191.30 ft³
